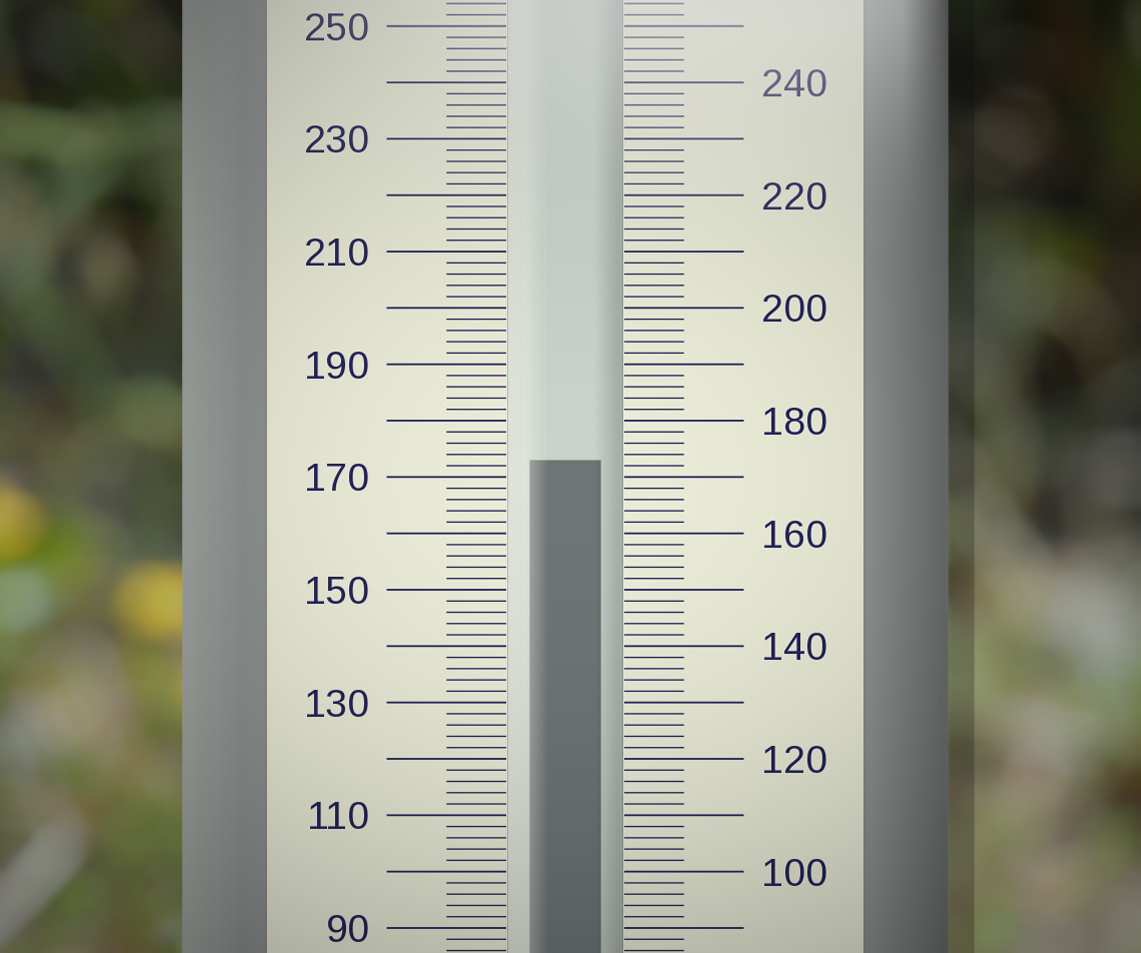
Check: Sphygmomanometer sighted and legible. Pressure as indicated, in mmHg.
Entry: 173 mmHg
